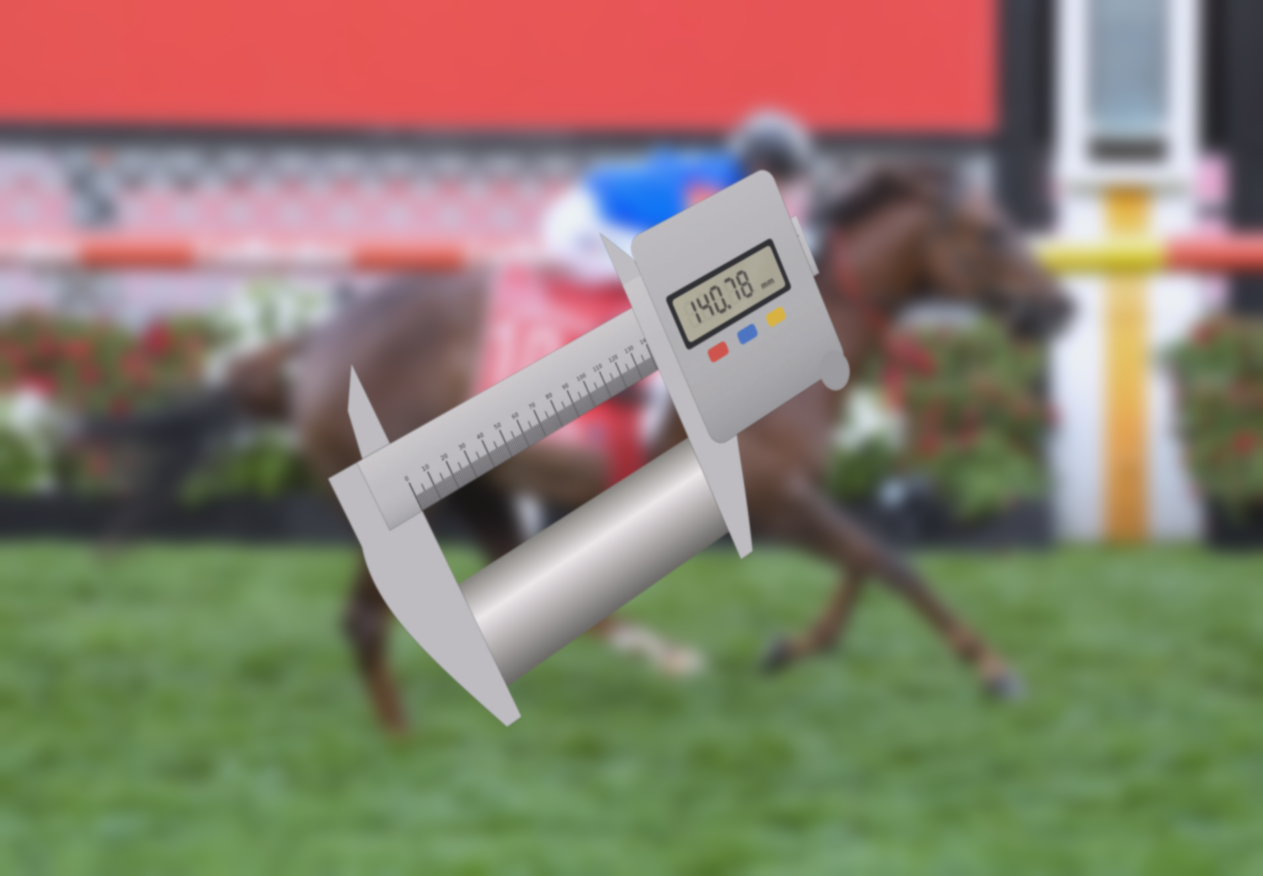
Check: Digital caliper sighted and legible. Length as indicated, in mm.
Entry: 140.78 mm
